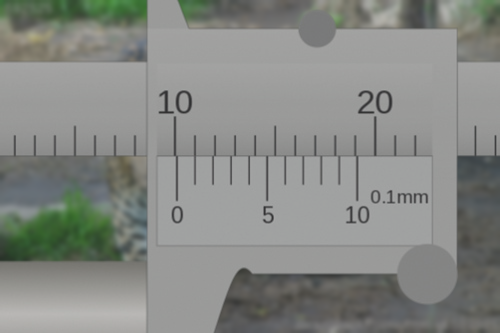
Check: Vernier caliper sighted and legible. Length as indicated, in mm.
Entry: 10.1 mm
